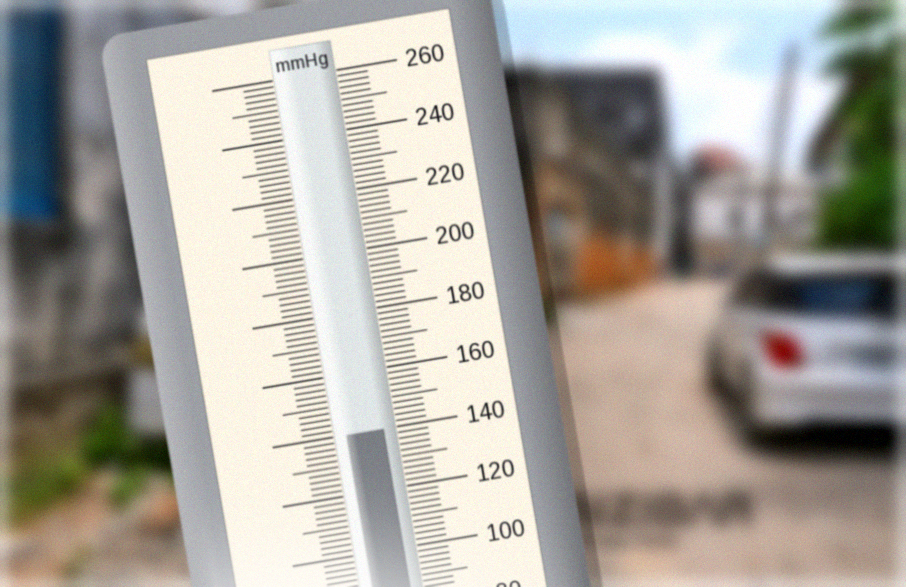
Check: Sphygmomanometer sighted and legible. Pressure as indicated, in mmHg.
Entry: 140 mmHg
